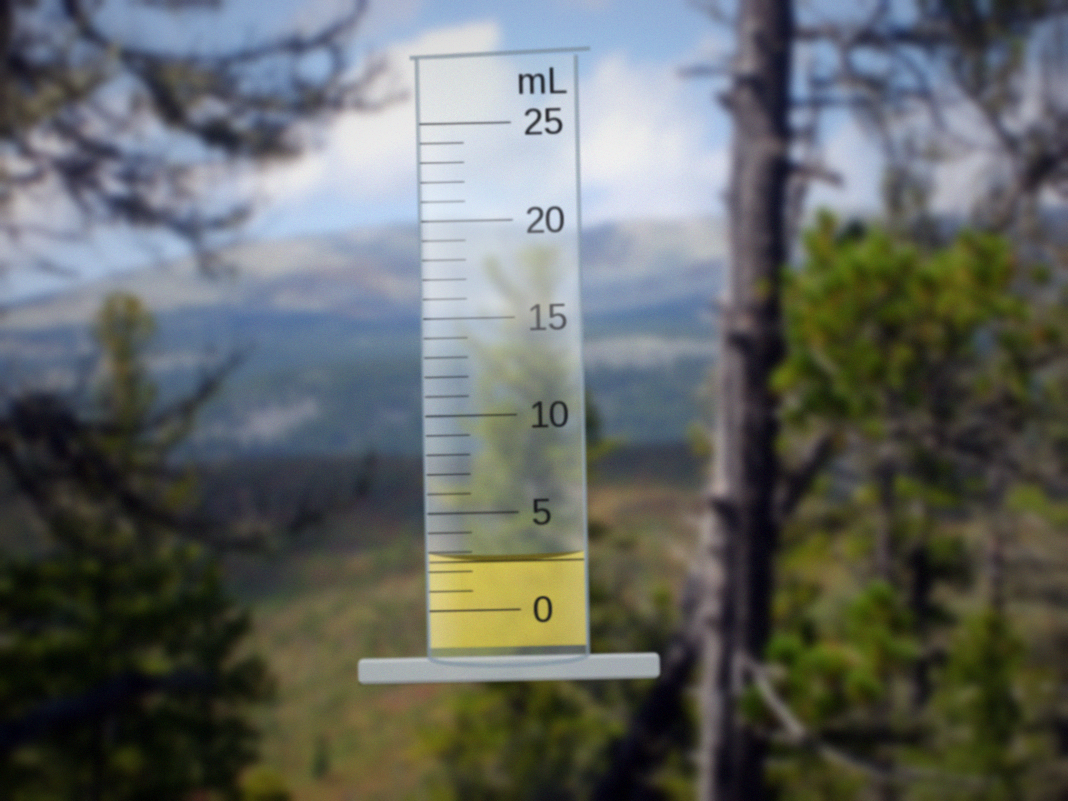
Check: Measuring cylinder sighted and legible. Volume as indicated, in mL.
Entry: 2.5 mL
